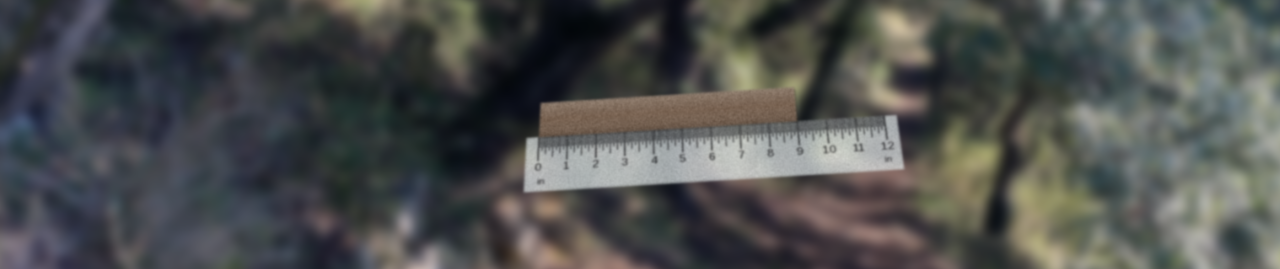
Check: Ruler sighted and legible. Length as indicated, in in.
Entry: 9 in
